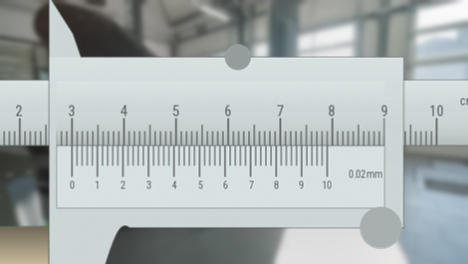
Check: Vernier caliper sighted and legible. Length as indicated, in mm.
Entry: 30.0 mm
